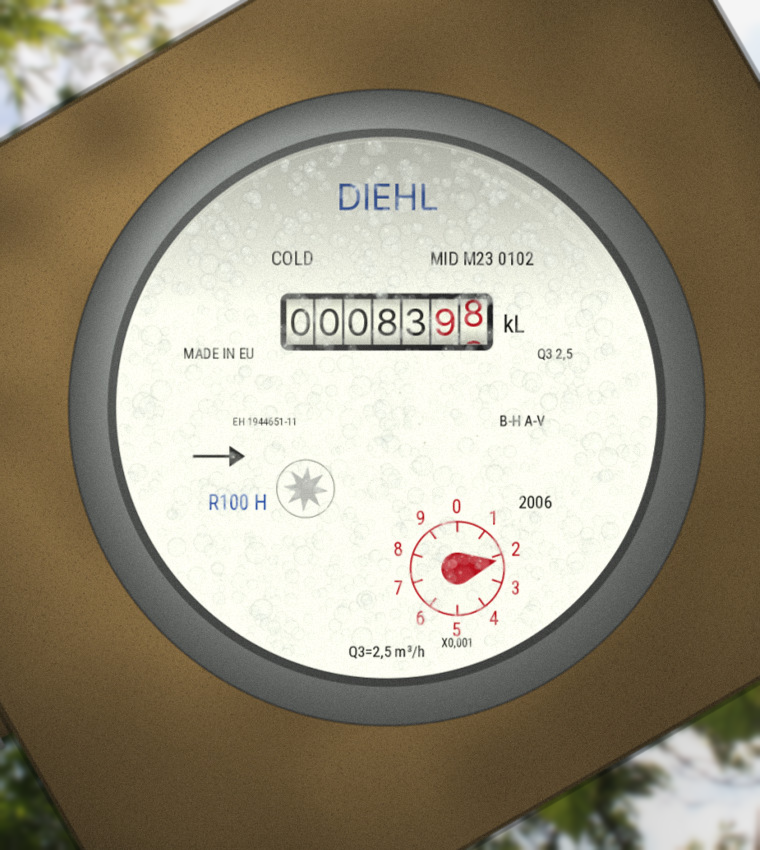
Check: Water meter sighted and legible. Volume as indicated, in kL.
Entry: 83.982 kL
